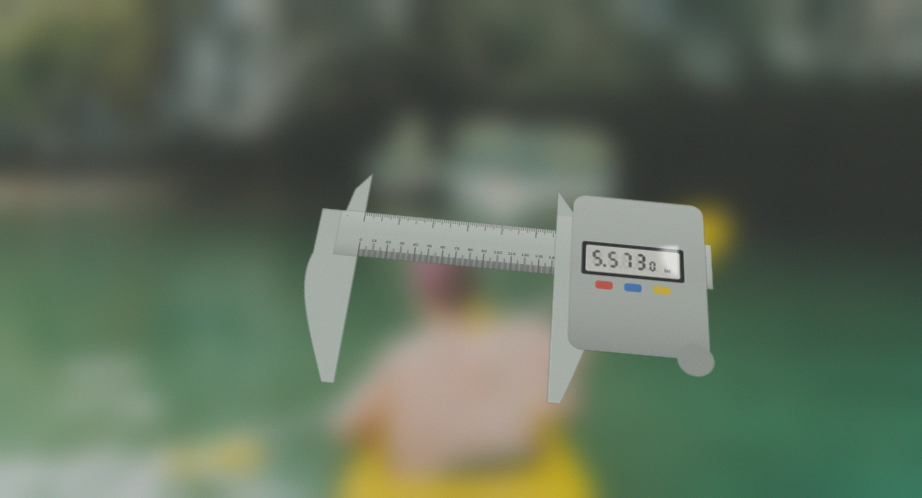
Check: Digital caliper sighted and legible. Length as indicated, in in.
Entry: 5.5730 in
